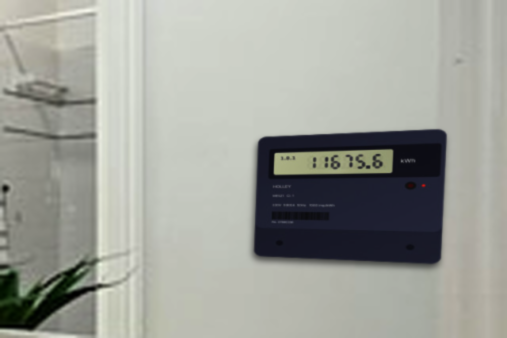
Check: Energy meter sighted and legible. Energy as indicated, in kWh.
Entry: 11675.6 kWh
